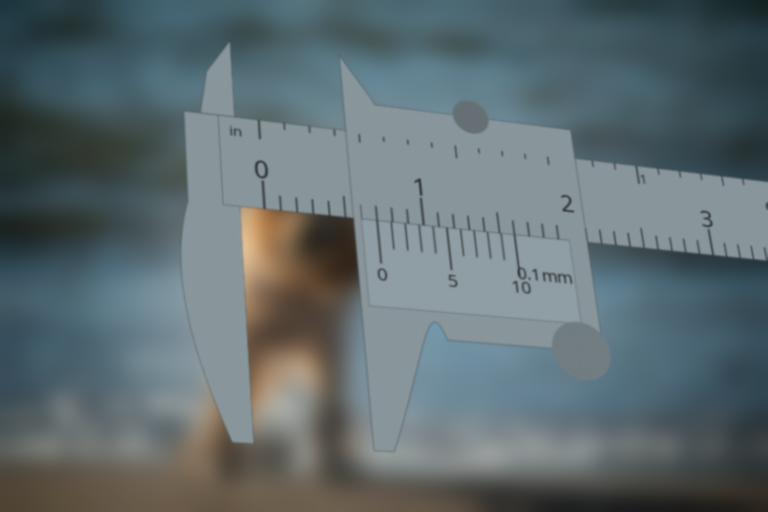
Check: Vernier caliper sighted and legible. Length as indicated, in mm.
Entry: 7.0 mm
